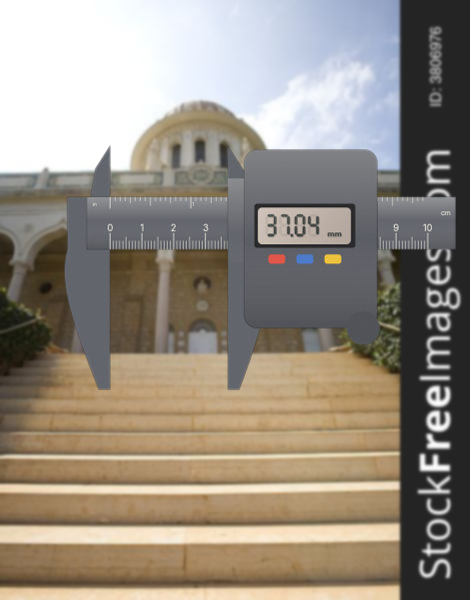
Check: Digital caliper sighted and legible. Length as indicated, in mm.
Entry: 37.04 mm
